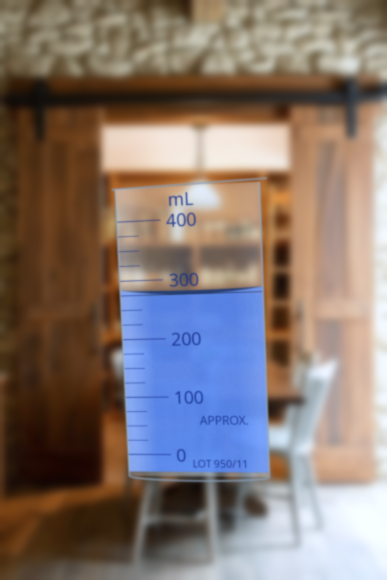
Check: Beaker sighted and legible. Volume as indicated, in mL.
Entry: 275 mL
